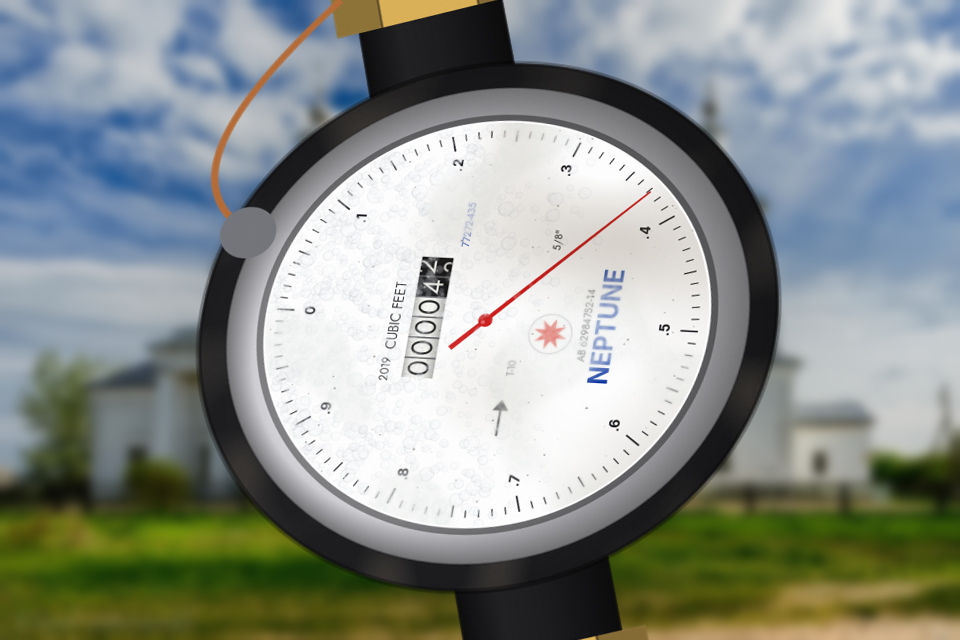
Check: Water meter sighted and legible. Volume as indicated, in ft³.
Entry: 42.37 ft³
